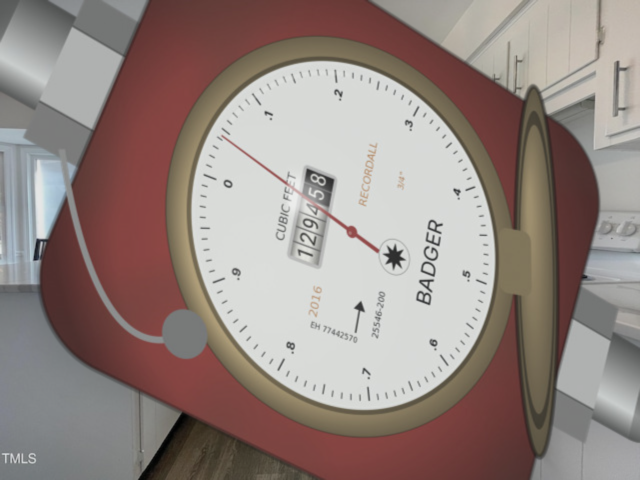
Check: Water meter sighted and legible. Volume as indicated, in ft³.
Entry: 129458.04 ft³
